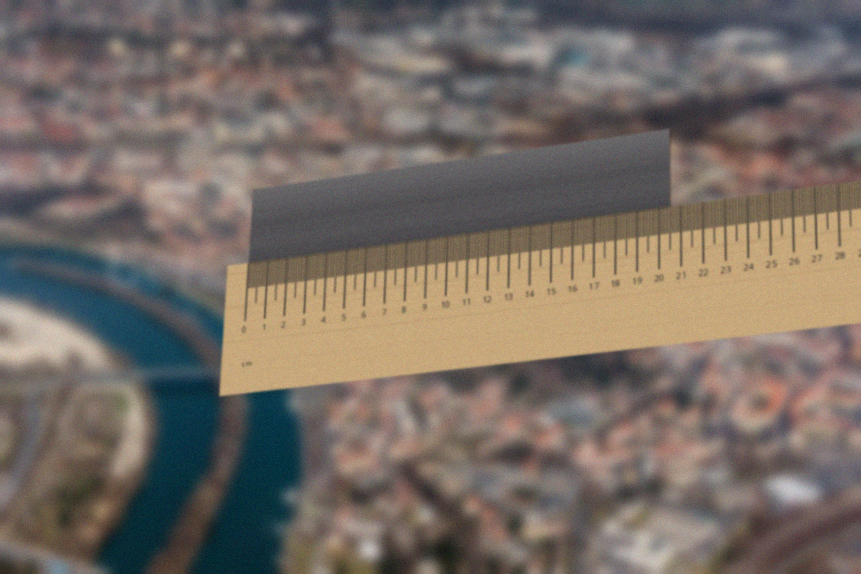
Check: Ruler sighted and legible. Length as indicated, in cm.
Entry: 20.5 cm
